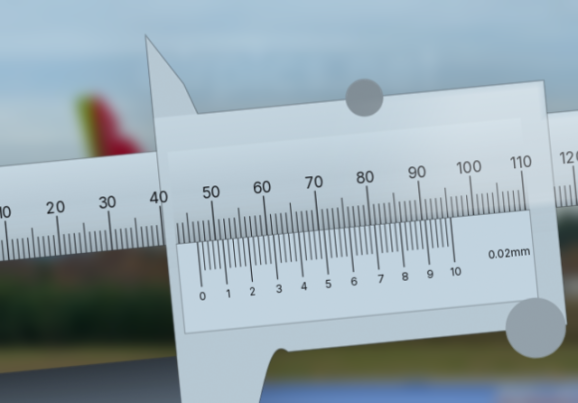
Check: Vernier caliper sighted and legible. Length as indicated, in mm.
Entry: 46.5 mm
